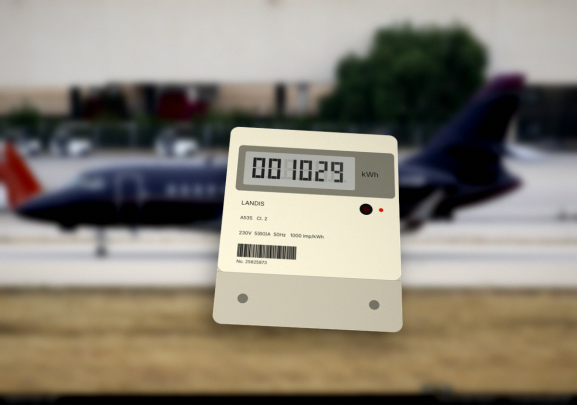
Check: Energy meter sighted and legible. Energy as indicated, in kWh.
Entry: 1029 kWh
